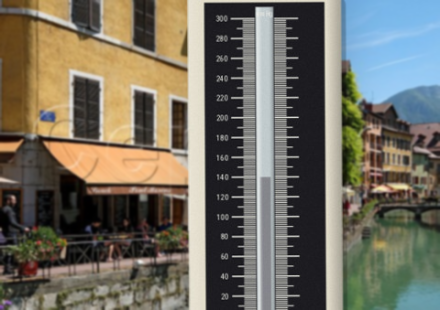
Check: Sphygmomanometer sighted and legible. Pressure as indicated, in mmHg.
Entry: 140 mmHg
